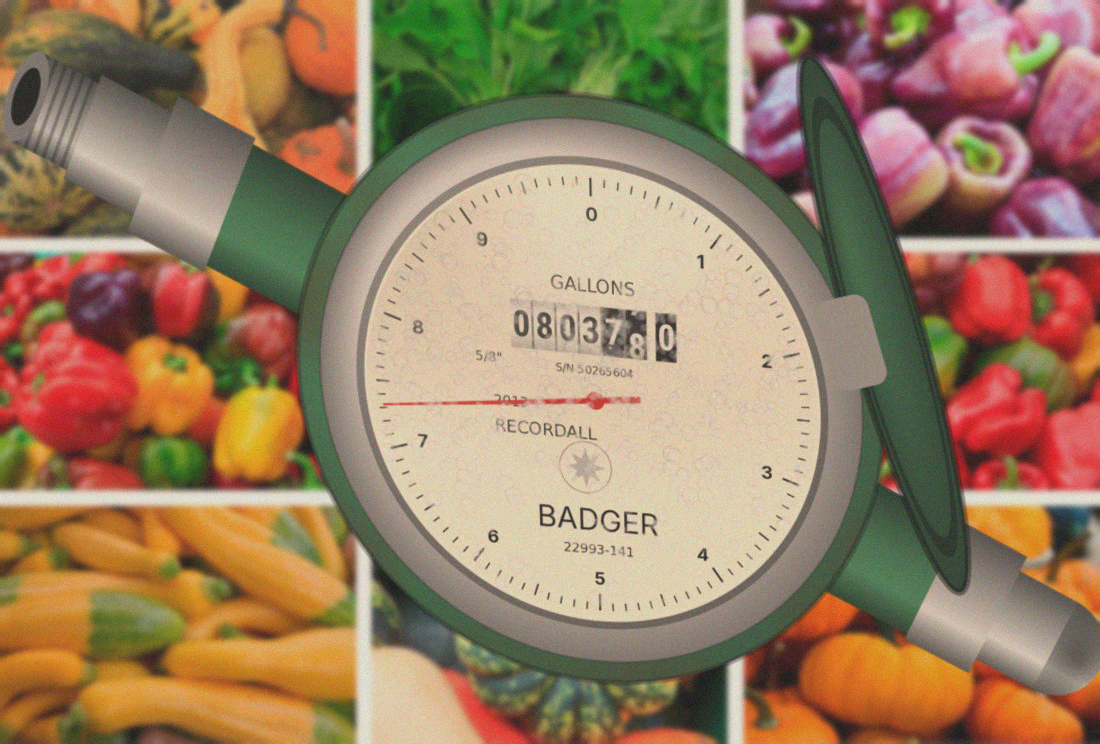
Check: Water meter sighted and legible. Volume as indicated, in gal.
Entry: 803777.3 gal
